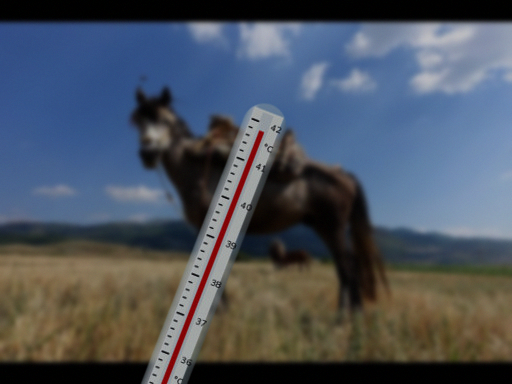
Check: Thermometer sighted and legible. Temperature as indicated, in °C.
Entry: 41.8 °C
